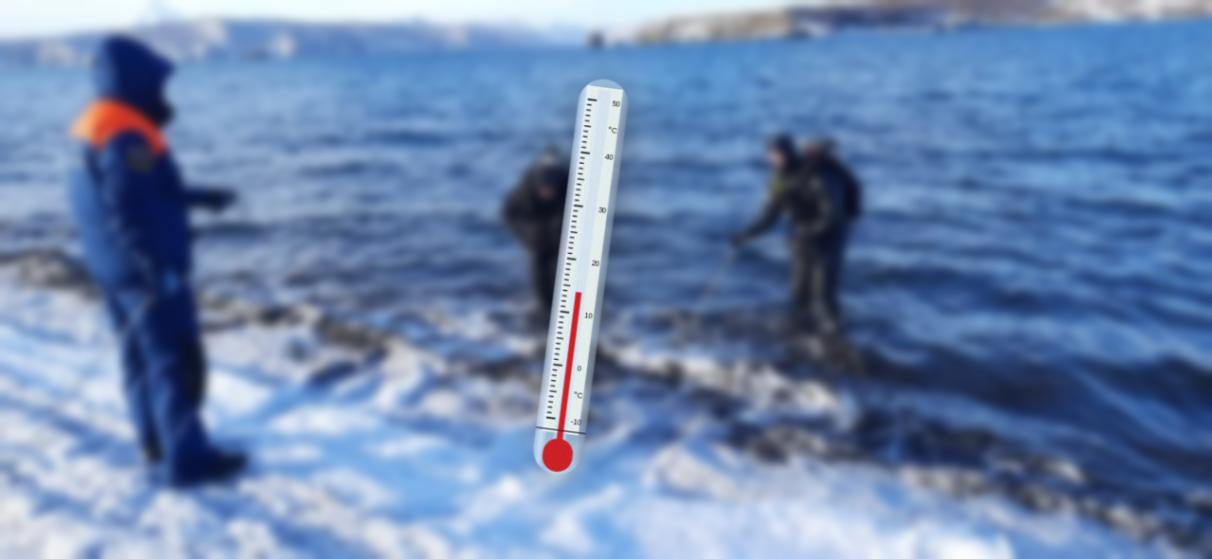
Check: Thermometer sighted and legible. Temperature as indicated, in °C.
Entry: 14 °C
